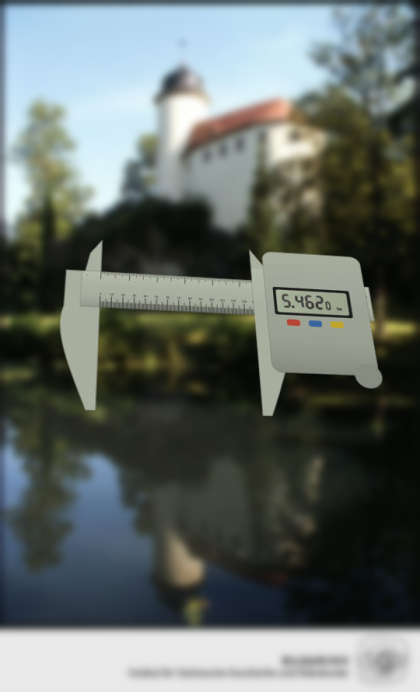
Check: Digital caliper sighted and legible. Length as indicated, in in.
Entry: 5.4620 in
